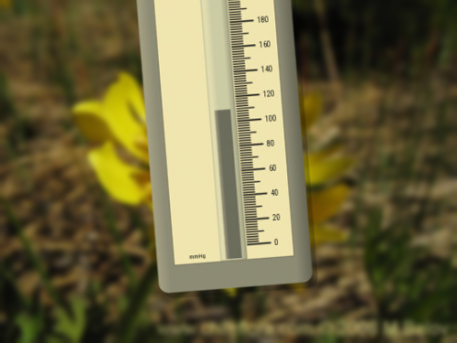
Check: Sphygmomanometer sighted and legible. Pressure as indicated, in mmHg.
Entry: 110 mmHg
